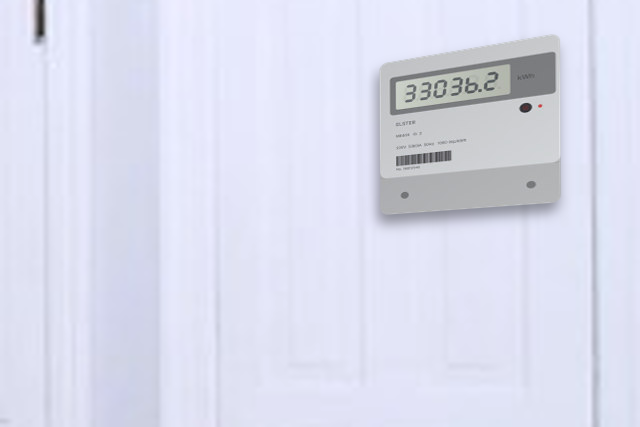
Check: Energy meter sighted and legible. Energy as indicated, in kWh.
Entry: 33036.2 kWh
